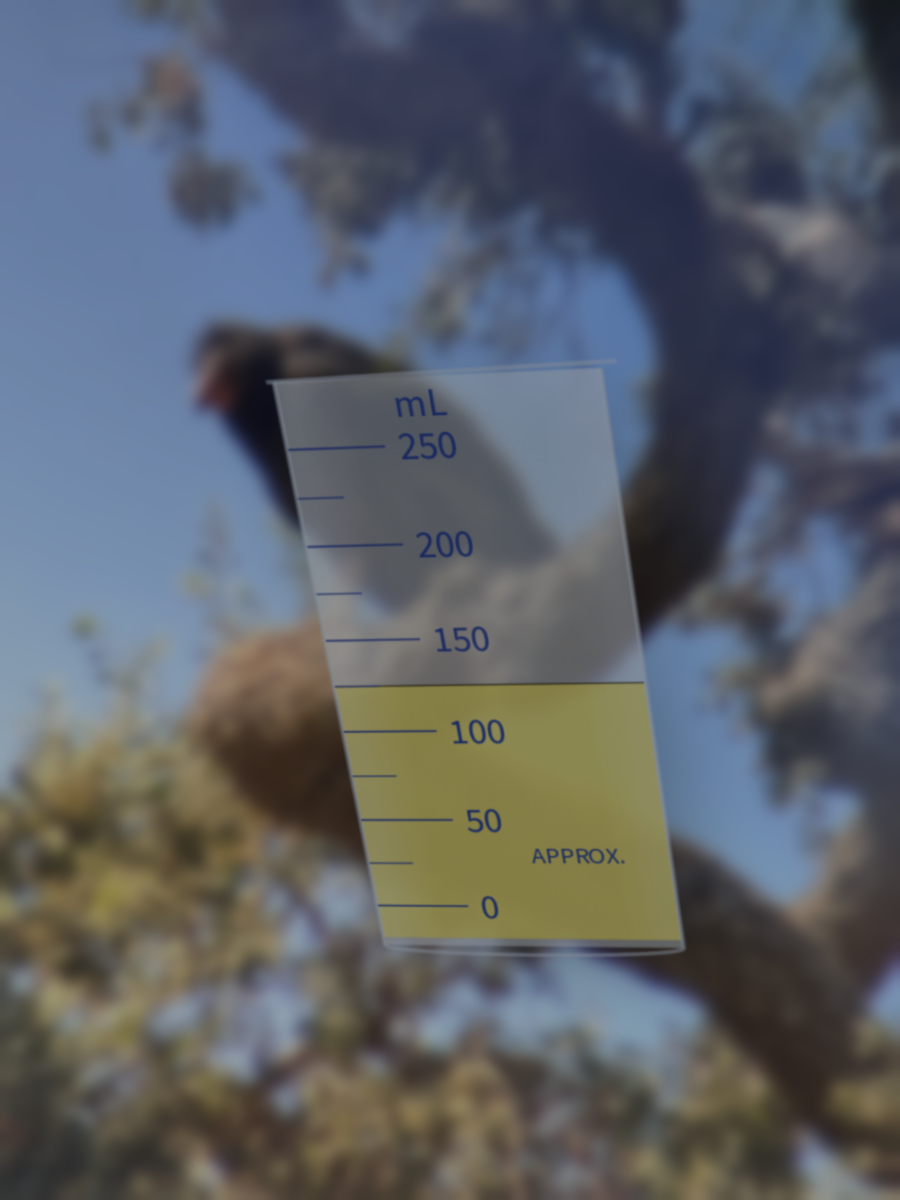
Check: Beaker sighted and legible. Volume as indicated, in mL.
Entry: 125 mL
